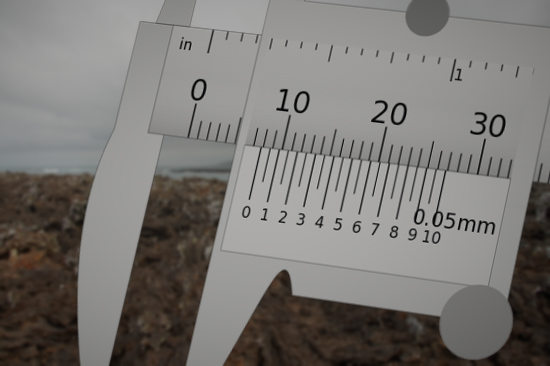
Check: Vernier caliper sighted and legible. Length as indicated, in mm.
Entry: 7.8 mm
